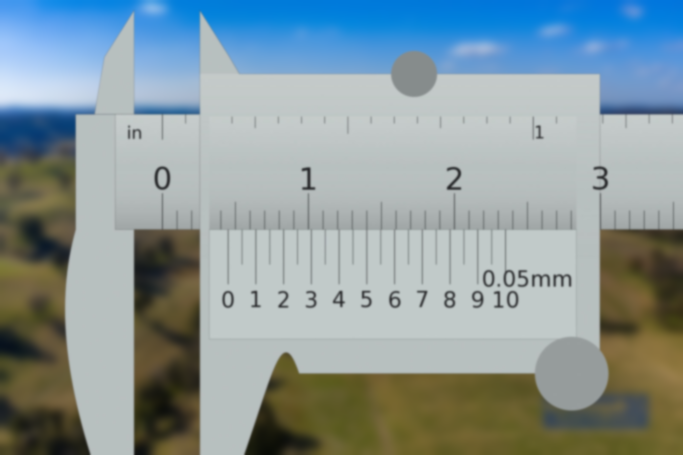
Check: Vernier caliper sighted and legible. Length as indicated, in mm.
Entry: 4.5 mm
